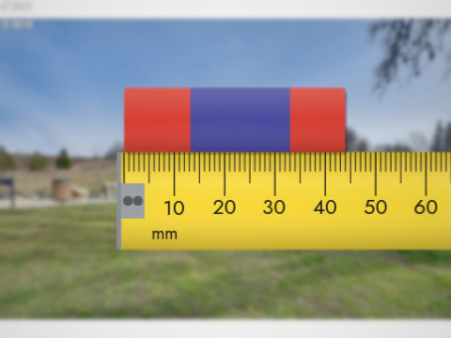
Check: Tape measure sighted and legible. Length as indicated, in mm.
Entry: 44 mm
